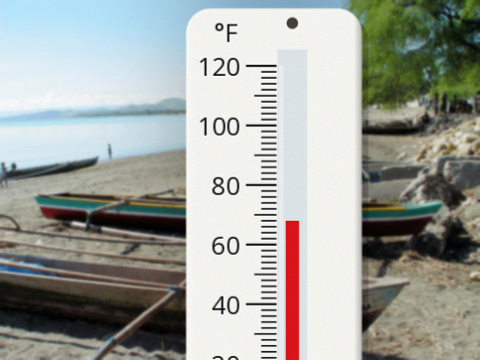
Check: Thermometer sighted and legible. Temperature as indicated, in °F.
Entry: 68 °F
